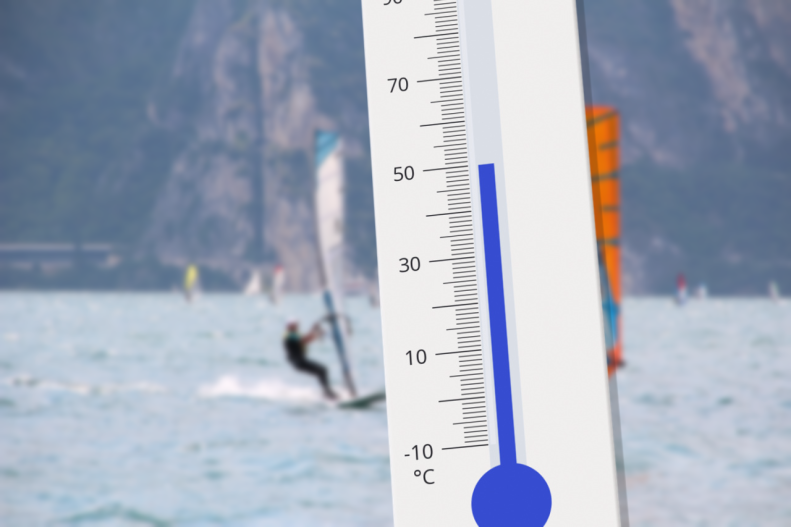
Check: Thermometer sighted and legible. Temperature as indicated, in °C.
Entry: 50 °C
